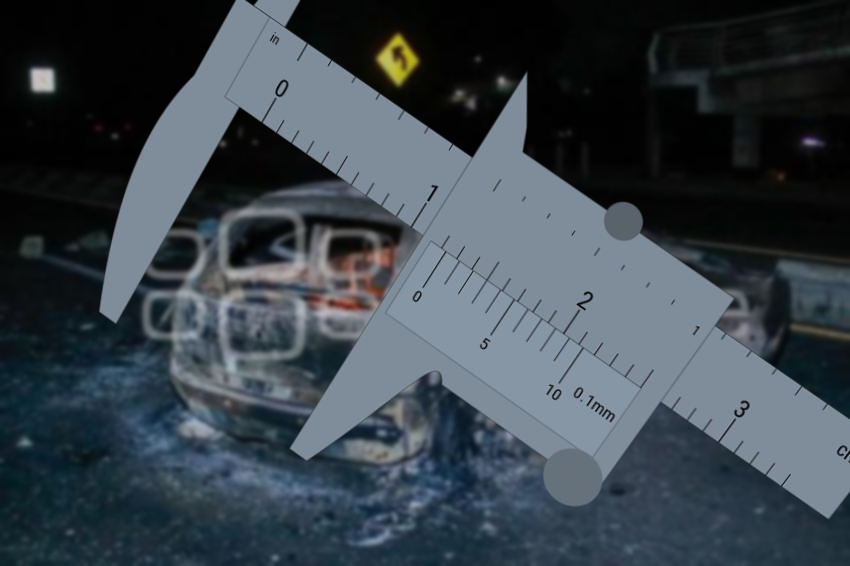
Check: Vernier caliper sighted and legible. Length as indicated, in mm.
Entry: 12.3 mm
